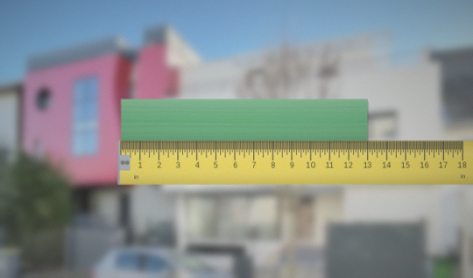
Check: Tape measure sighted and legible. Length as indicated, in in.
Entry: 13 in
